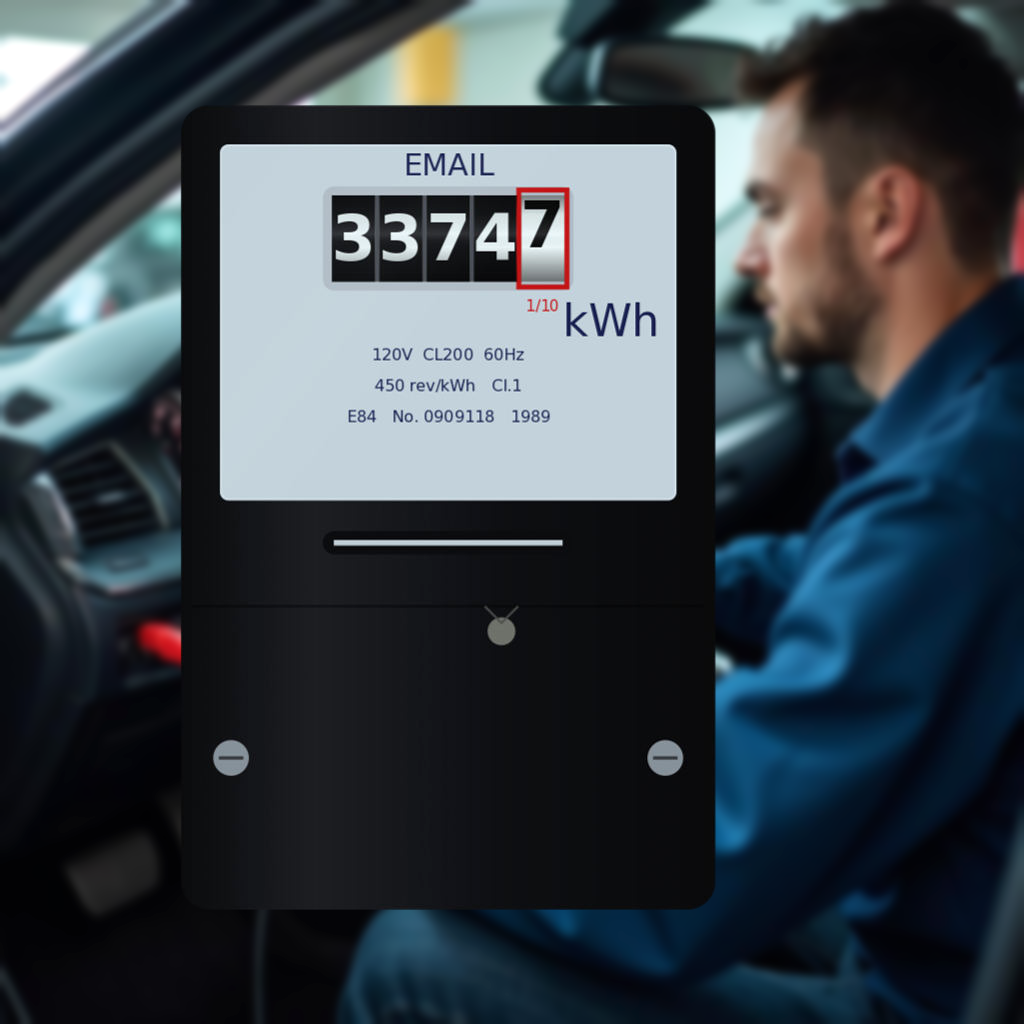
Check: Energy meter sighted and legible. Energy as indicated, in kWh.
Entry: 3374.7 kWh
